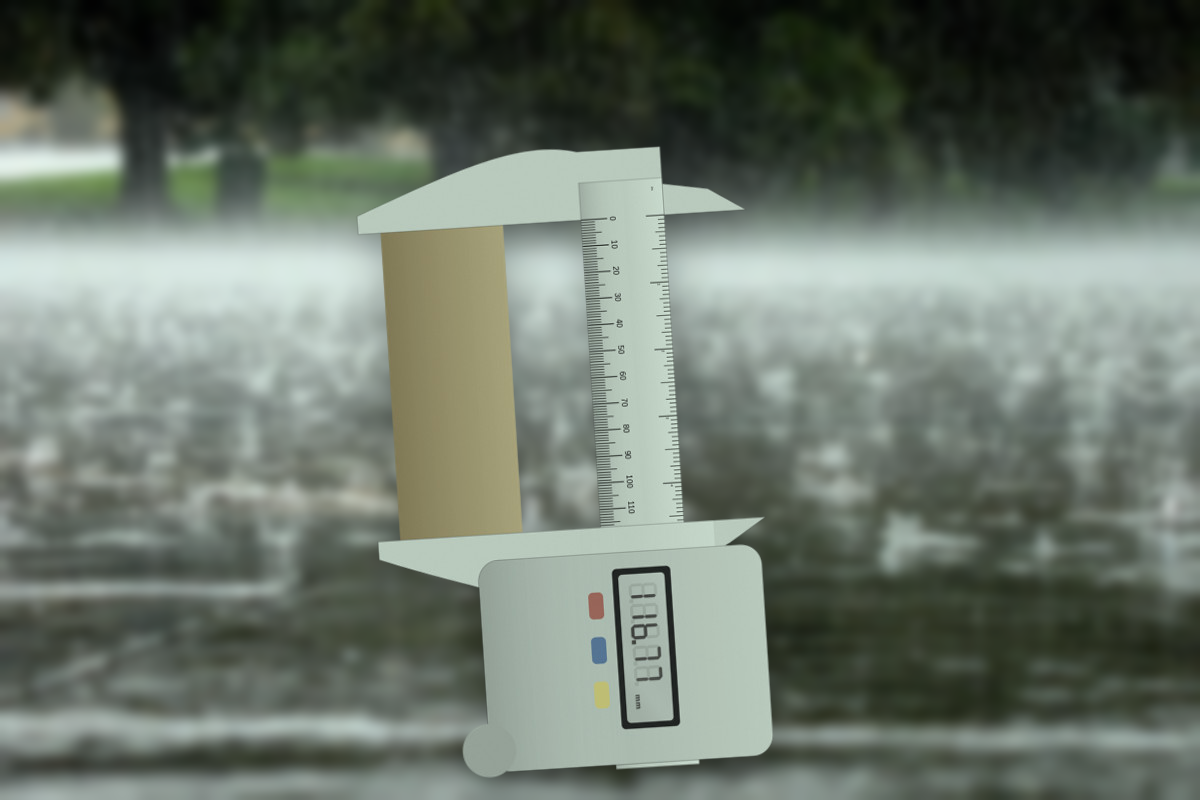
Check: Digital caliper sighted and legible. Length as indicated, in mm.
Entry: 116.77 mm
